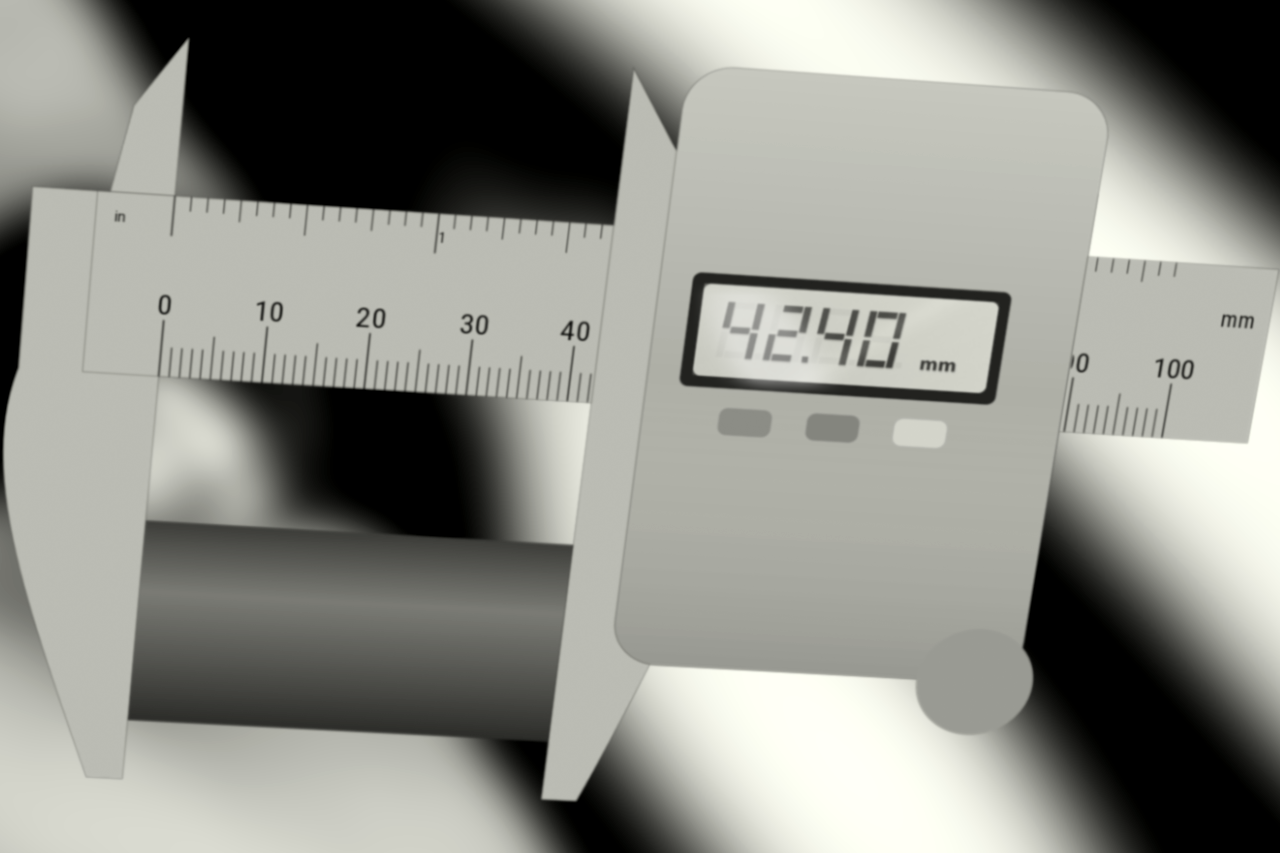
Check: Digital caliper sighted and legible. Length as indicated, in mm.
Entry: 42.40 mm
